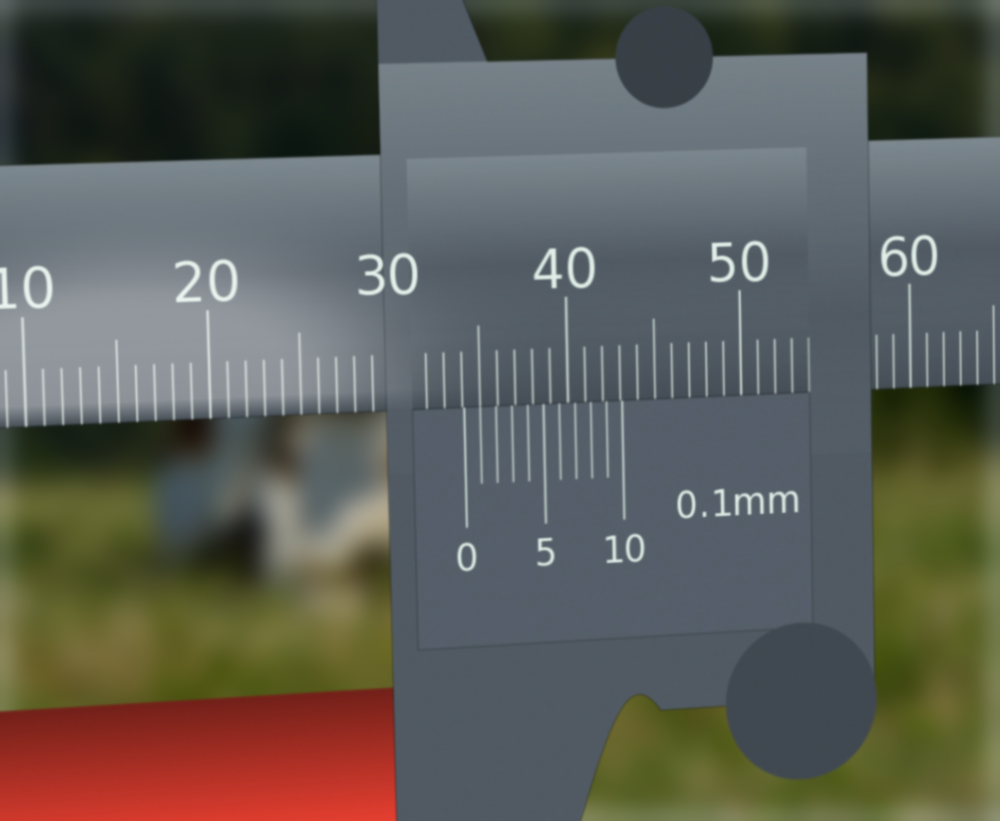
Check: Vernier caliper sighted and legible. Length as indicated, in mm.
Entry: 34.1 mm
